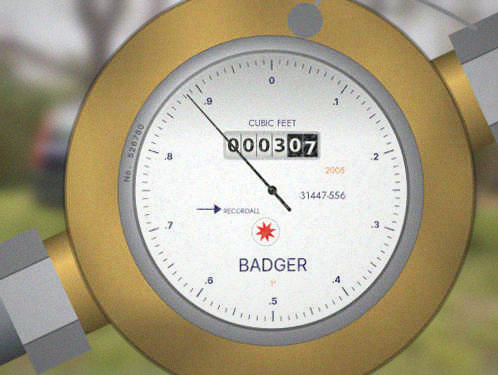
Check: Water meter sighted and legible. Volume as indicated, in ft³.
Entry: 306.88 ft³
